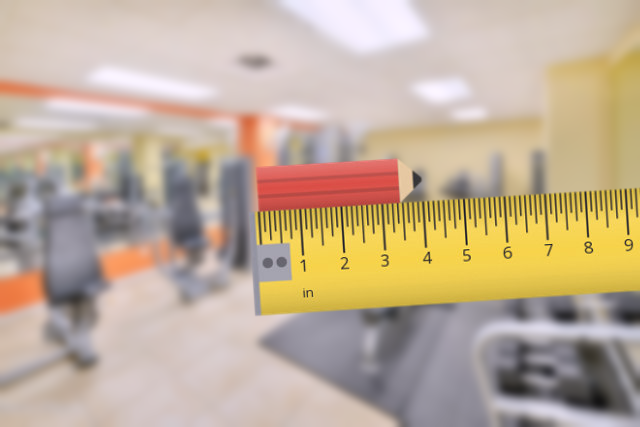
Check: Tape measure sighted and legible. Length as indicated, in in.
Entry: 4 in
